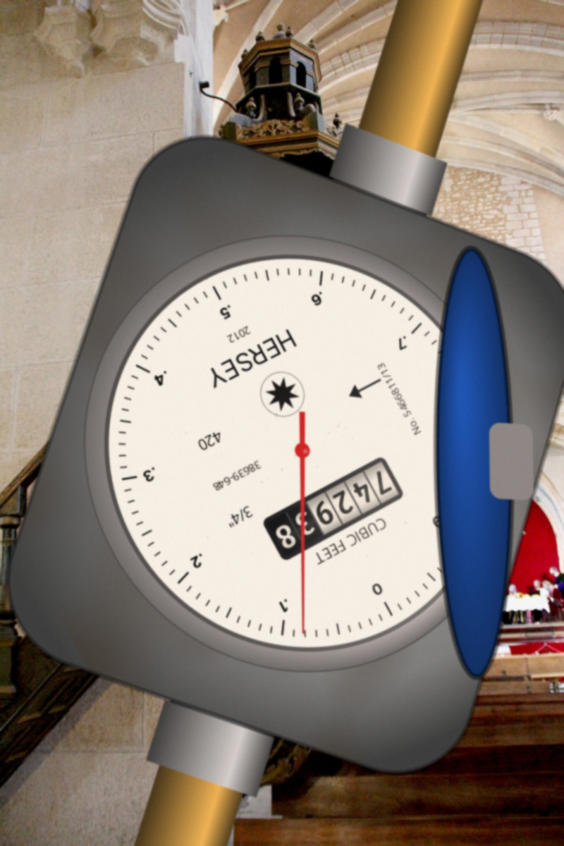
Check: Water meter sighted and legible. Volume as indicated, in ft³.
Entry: 742938.08 ft³
